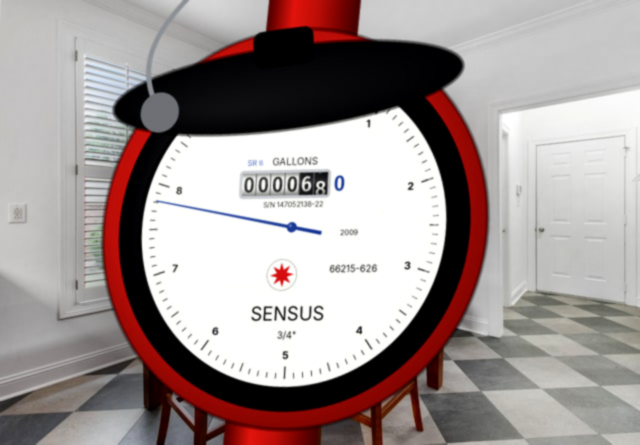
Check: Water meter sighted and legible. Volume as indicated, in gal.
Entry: 677.8 gal
